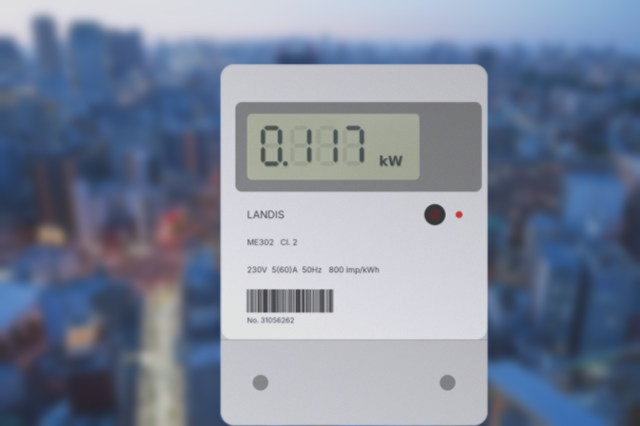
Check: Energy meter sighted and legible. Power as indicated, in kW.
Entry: 0.117 kW
